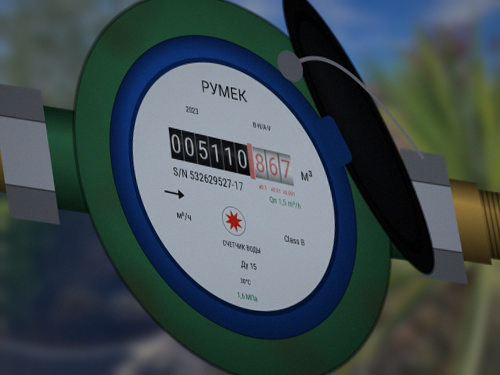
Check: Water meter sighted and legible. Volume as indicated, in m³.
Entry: 5110.867 m³
